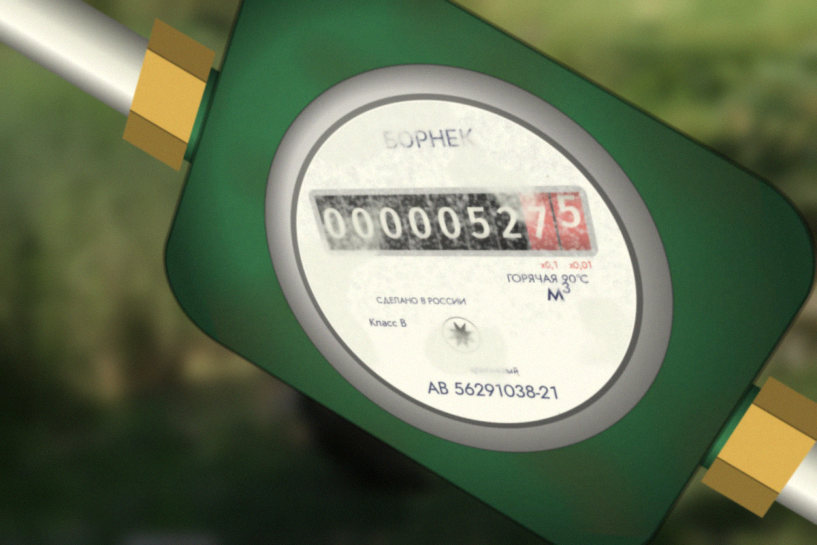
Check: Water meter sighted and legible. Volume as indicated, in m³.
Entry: 52.75 m³
